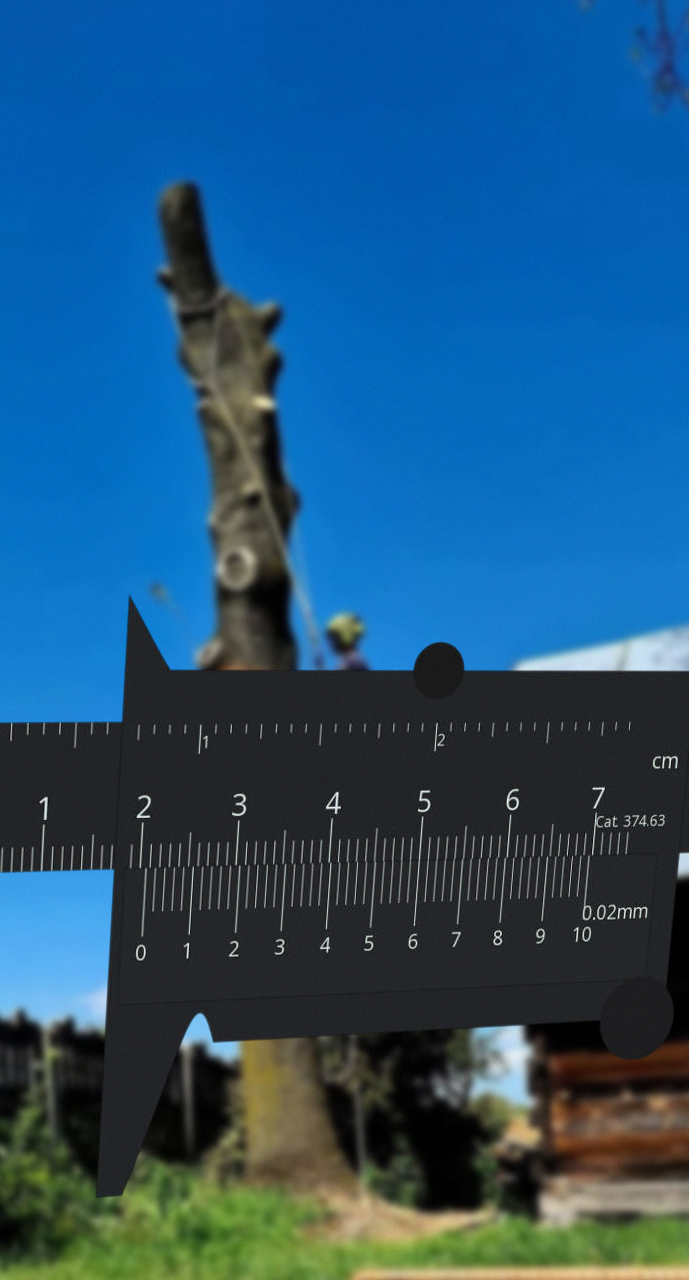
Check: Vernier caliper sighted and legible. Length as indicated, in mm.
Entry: 20.6 mm
